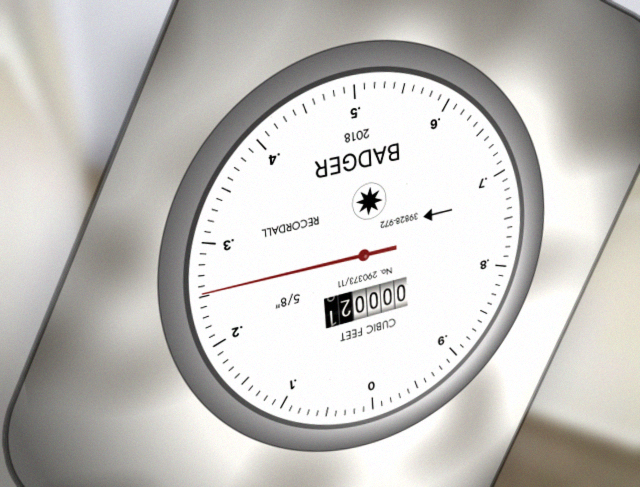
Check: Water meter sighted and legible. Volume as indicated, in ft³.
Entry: 21.25 ft³
